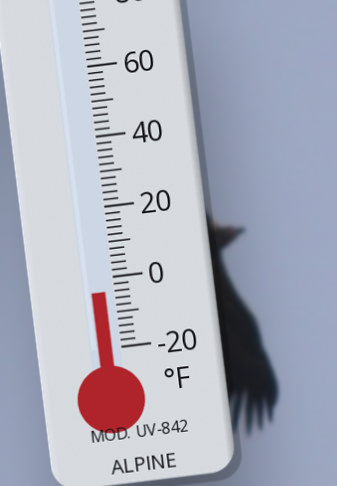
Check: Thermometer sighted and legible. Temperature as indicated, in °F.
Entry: -4 °F
